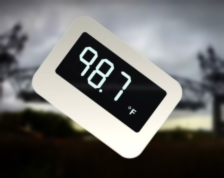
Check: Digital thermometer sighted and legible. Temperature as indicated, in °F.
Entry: 98.7 °F
